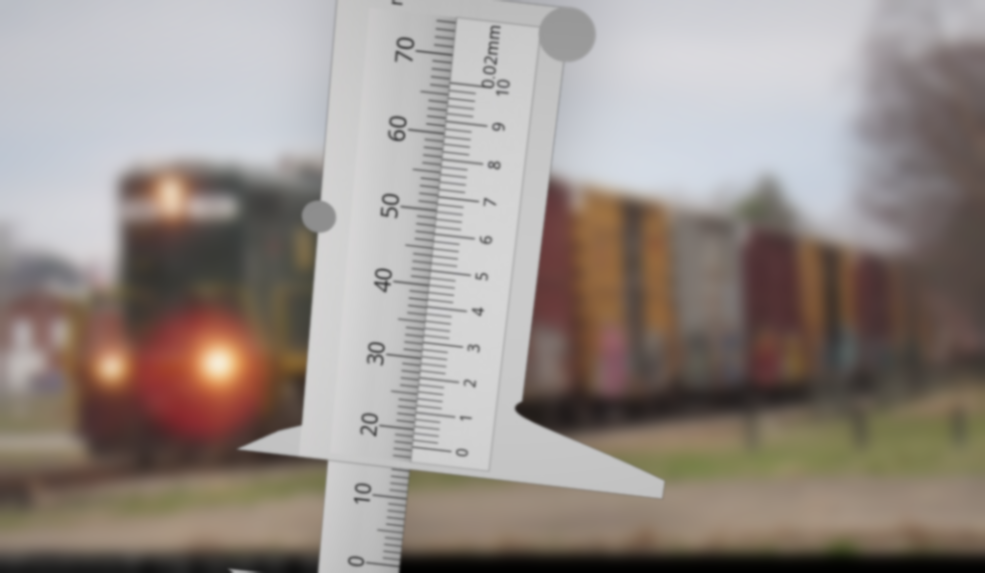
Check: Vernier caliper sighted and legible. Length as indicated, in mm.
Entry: 17.5 mm
